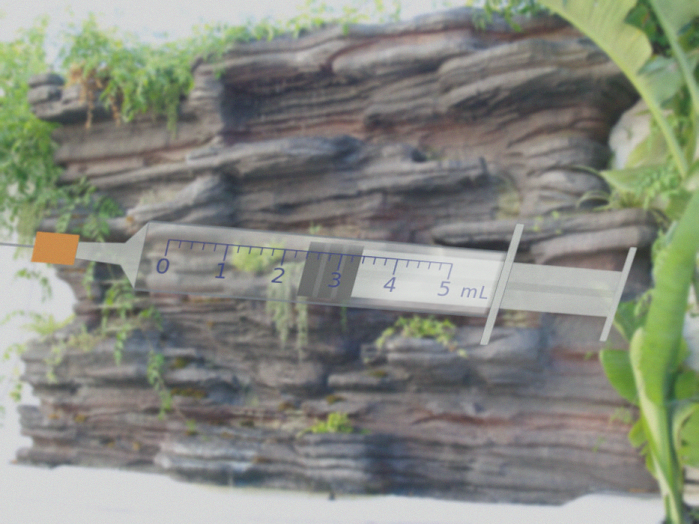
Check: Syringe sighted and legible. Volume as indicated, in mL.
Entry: 2.4 mL
